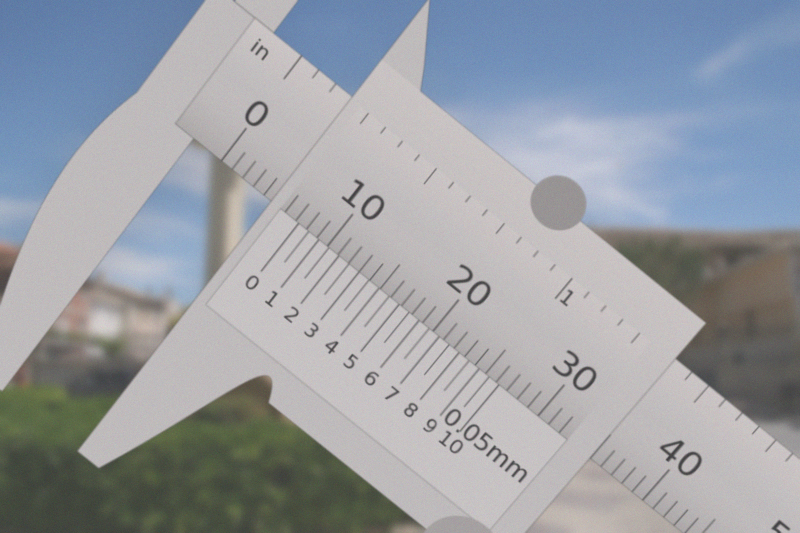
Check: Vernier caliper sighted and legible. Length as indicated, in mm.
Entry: 7.3 mm
